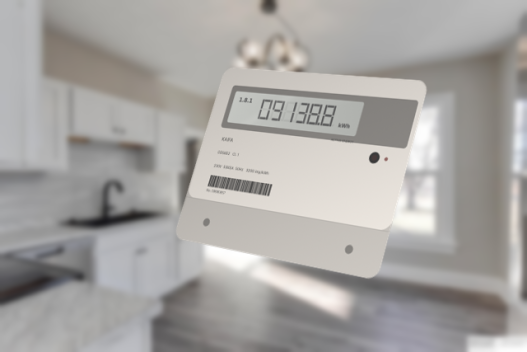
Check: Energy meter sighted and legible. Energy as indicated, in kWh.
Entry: 9138.8 kWh
